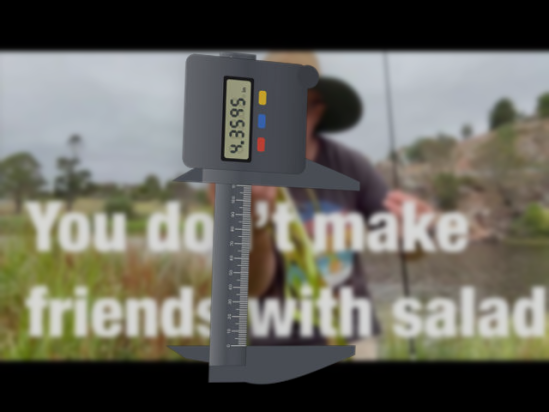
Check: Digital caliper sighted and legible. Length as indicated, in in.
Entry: 4.3595 in
